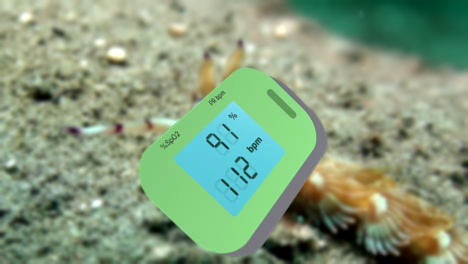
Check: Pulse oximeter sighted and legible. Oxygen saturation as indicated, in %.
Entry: 91 %
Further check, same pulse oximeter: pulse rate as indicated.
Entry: 112 bpm
